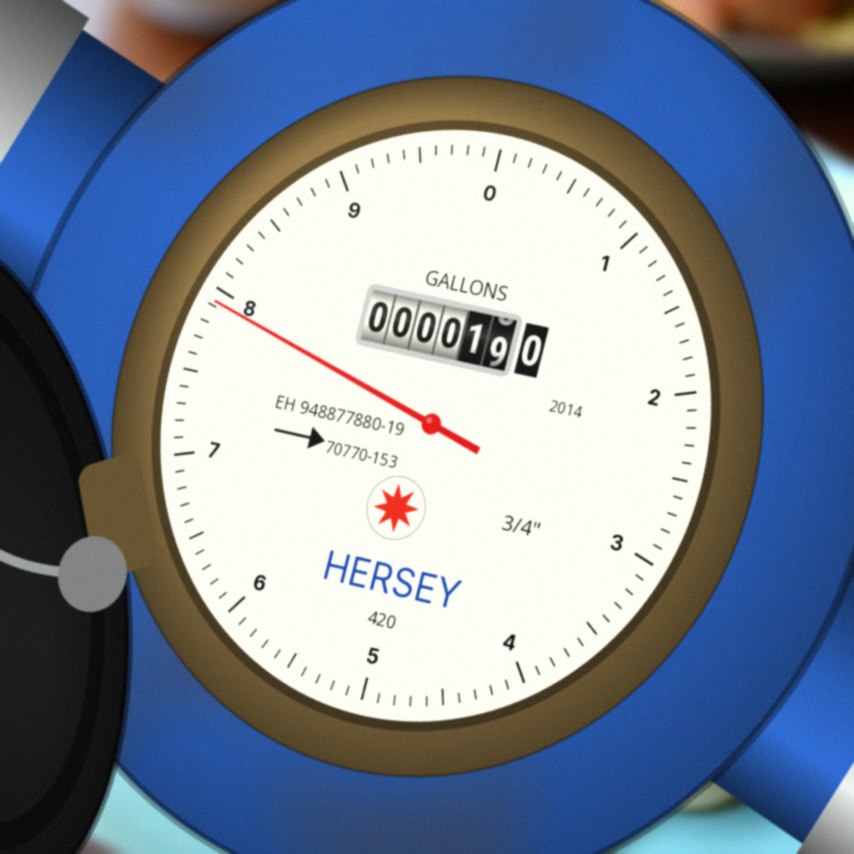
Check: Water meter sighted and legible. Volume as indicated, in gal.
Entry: 187.9 gal
